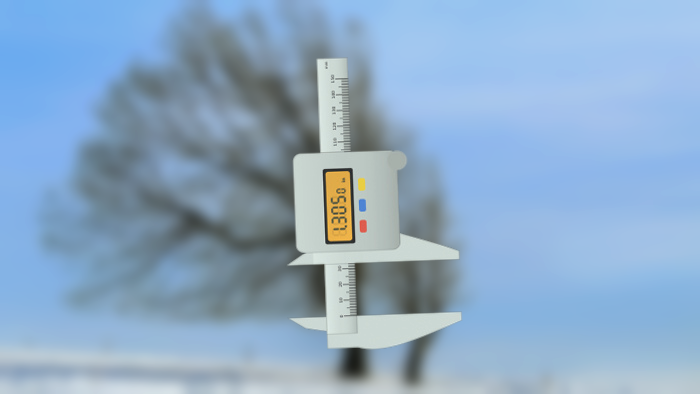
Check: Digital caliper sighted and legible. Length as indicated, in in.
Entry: 1.3050 in
